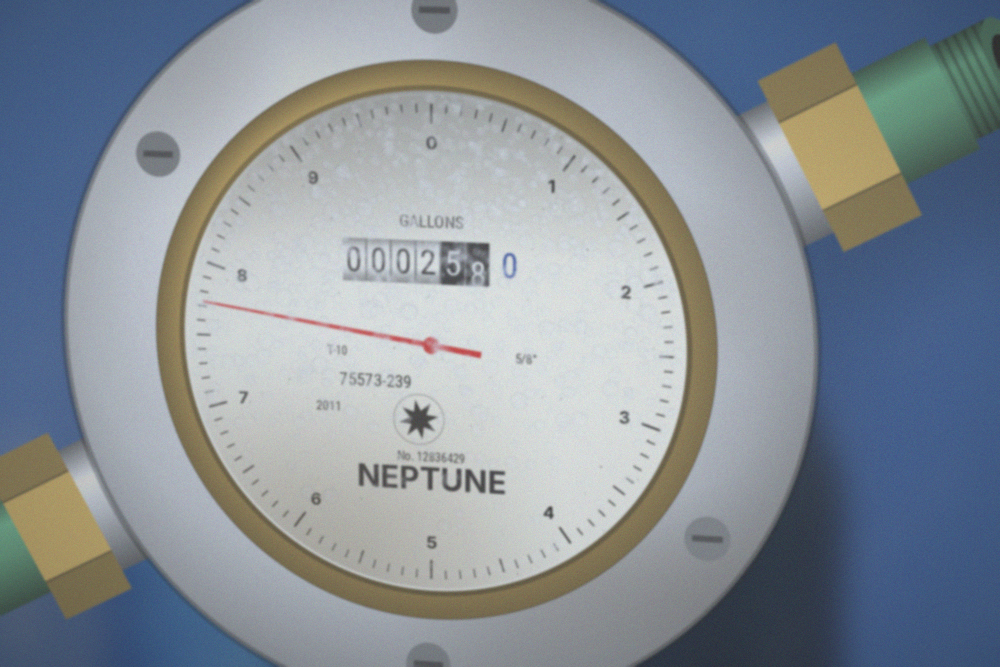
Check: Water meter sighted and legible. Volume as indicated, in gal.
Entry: 2577.7 gal
